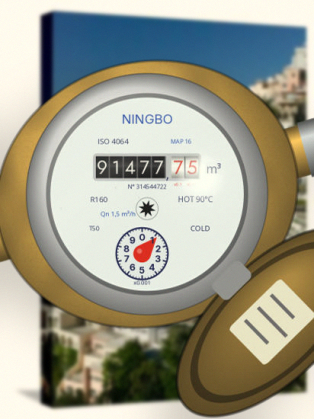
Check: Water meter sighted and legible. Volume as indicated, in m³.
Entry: 91477.751 m³
